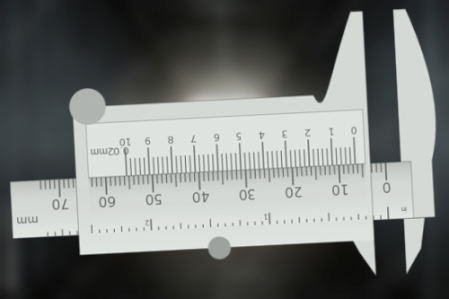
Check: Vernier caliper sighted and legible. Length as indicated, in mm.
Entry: 6.5 mm
